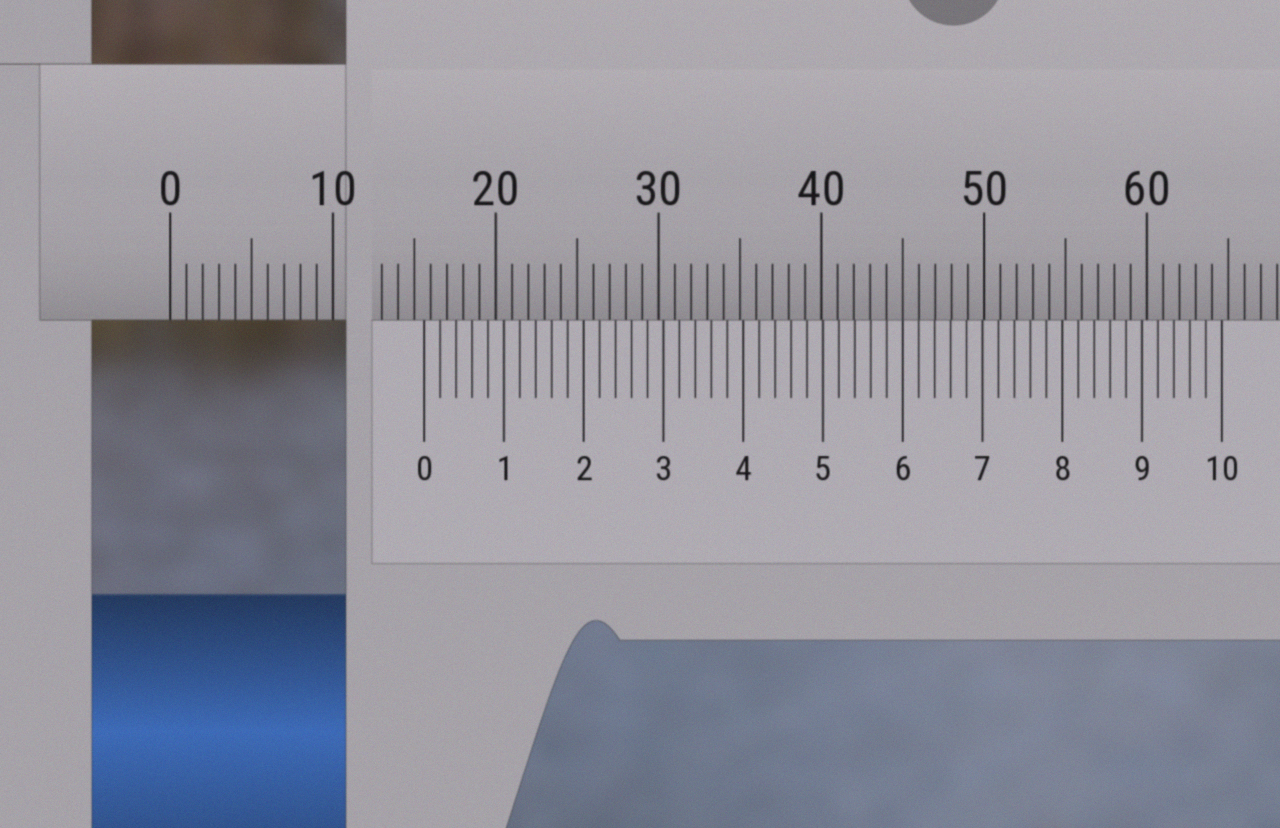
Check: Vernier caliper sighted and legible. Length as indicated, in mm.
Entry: 15.6 mm
